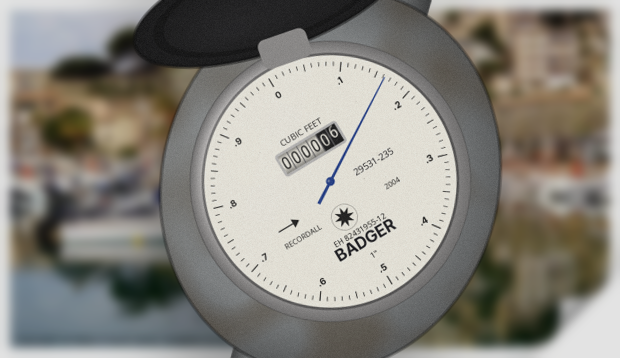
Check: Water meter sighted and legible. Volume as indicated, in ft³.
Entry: 6.16 ft³
